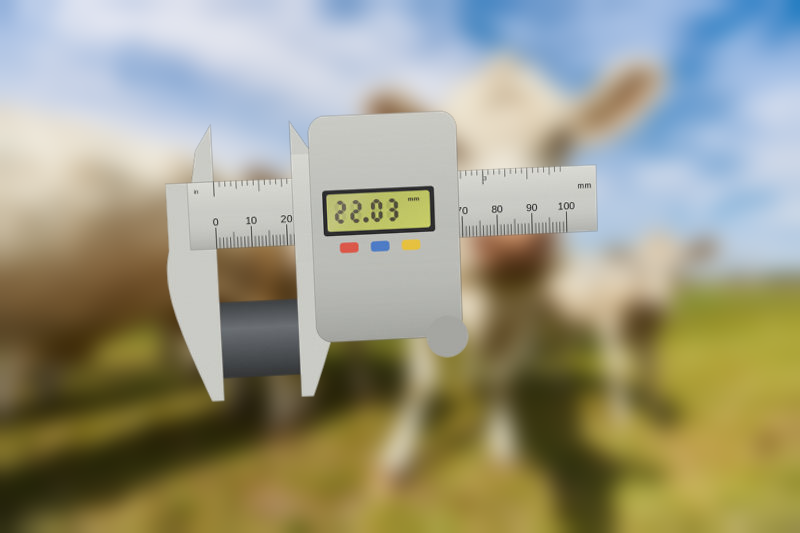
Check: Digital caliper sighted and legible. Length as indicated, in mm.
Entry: 22.03 mm
